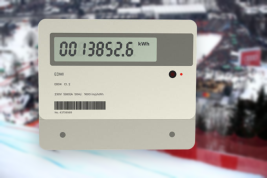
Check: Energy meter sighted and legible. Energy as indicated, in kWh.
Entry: 13852.6 kWh
